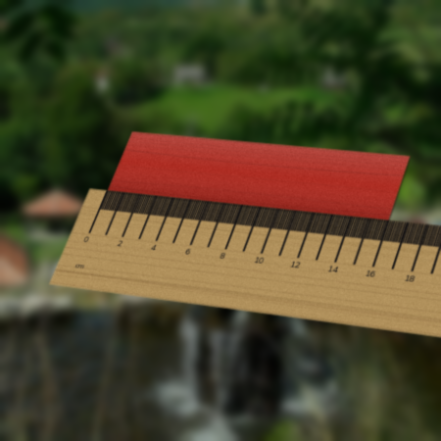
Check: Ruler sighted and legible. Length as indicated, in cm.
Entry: 16 cm
